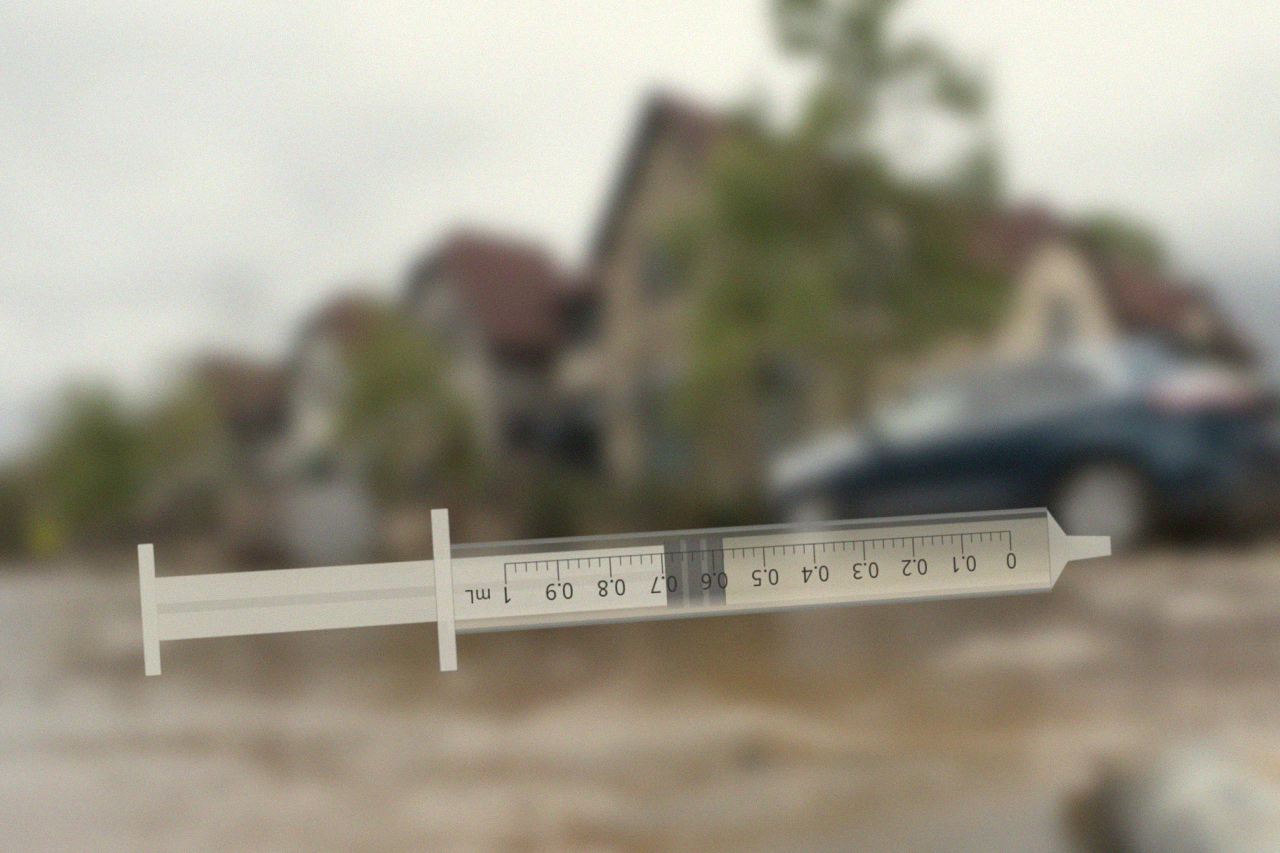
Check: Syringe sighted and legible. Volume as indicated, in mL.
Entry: 0.58 mL
